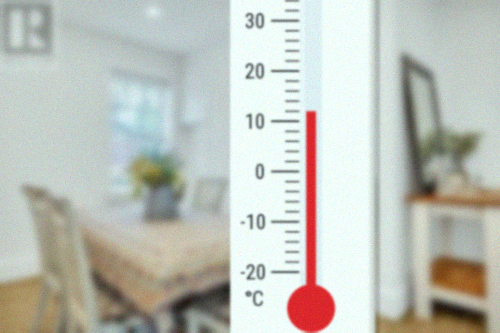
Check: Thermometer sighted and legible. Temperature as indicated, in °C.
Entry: 12 °C
